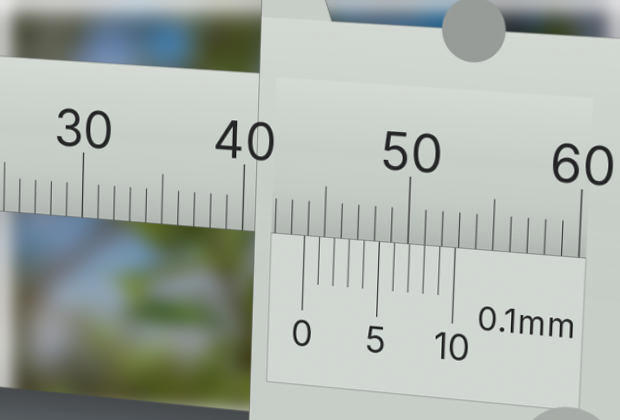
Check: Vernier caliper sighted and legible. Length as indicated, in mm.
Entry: 43.8 mm
